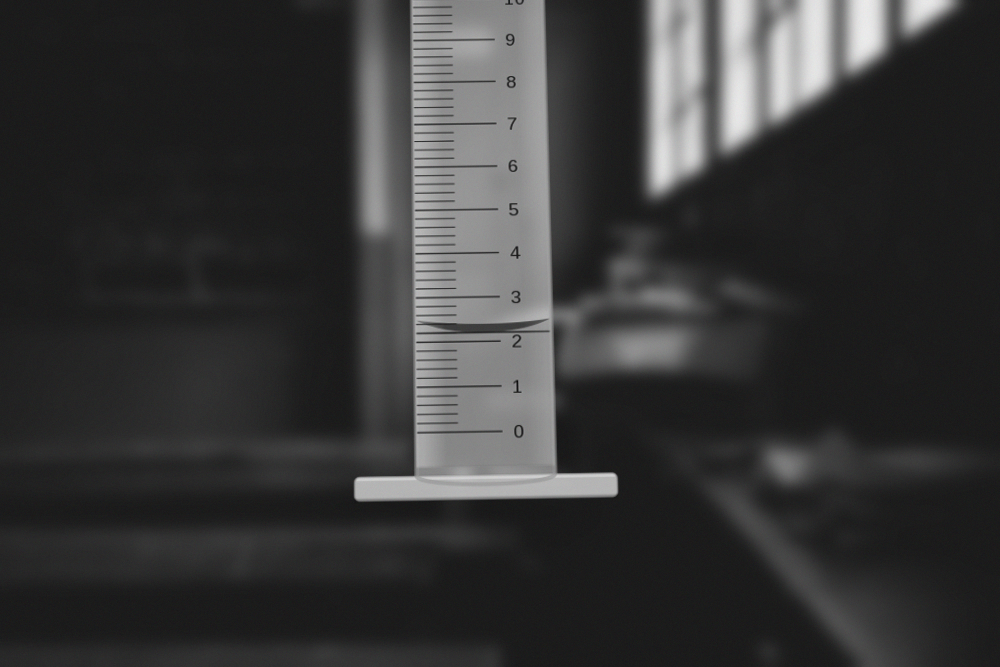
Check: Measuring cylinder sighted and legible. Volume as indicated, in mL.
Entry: 2.2 mL
